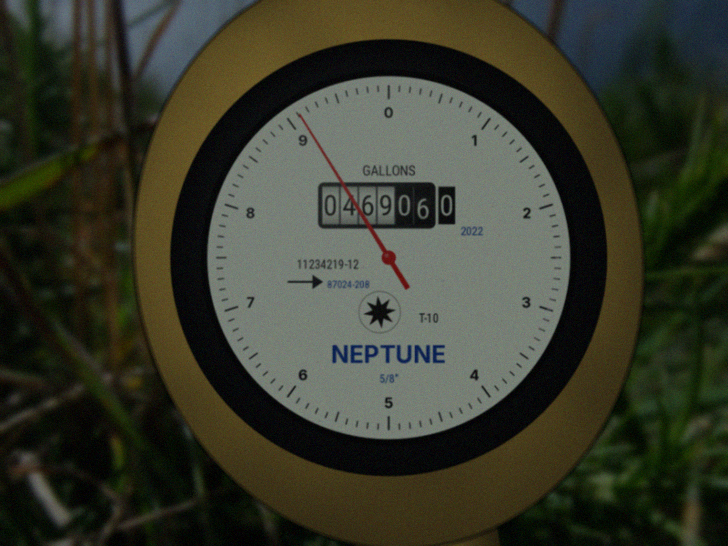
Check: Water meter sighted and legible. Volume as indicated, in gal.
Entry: 469059.1 gal
